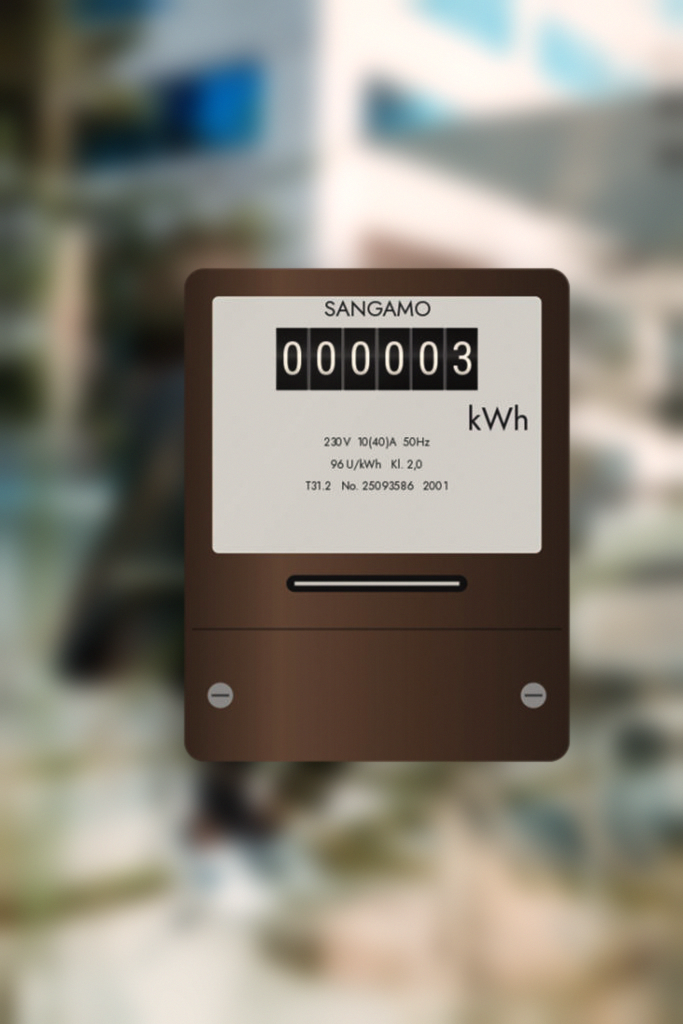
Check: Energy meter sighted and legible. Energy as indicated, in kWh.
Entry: 3 kWh
